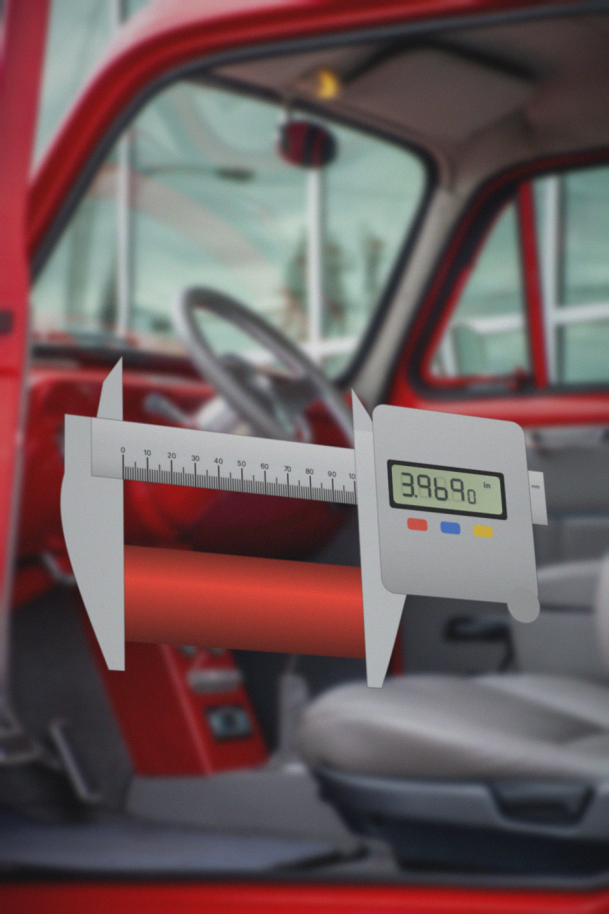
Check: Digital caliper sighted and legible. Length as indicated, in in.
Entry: 3.9690 in
